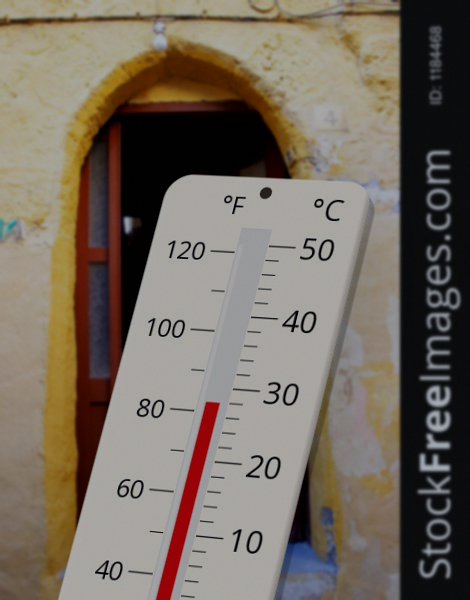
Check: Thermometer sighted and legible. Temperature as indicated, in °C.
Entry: 28 °C
